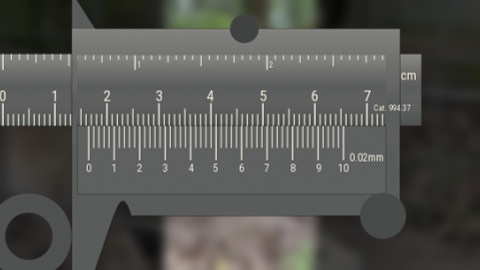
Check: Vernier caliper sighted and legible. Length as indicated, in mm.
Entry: 16.5 mm
